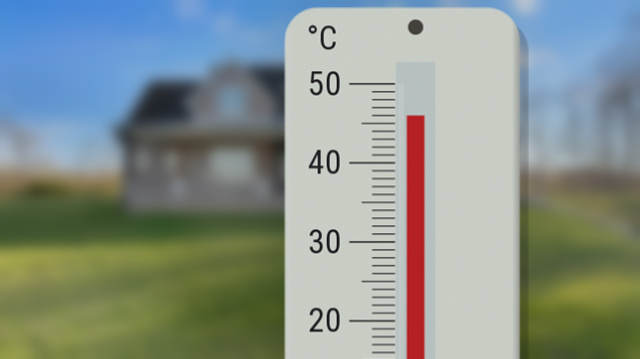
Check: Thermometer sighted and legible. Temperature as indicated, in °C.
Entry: 46 °C
